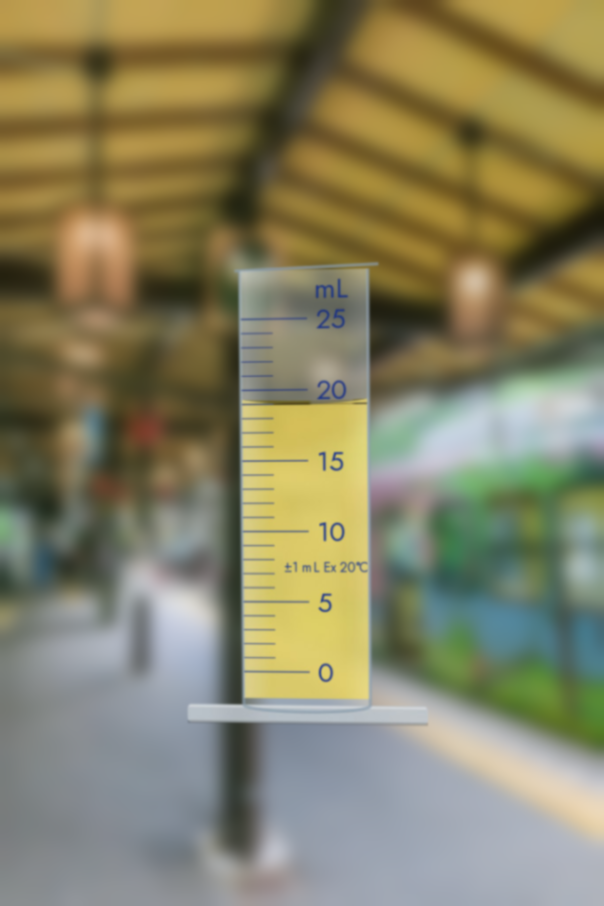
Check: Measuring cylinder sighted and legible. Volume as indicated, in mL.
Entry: 19 mL
